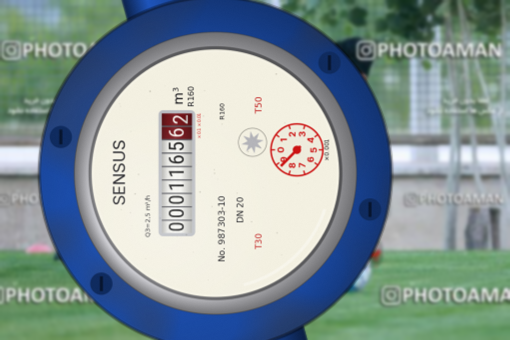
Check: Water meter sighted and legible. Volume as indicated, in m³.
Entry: 1165.618 m³
